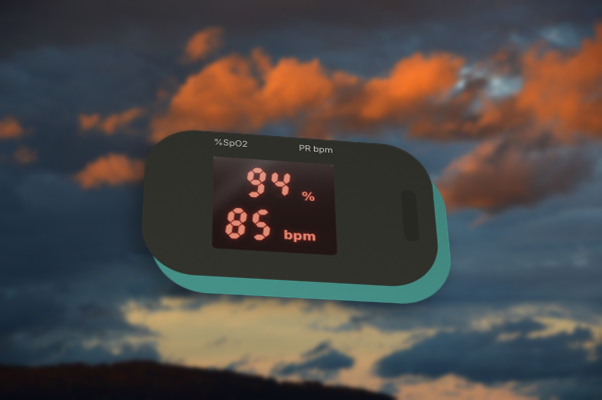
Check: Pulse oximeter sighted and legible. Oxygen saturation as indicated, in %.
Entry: 94 %
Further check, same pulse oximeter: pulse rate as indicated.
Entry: 85 bpm
